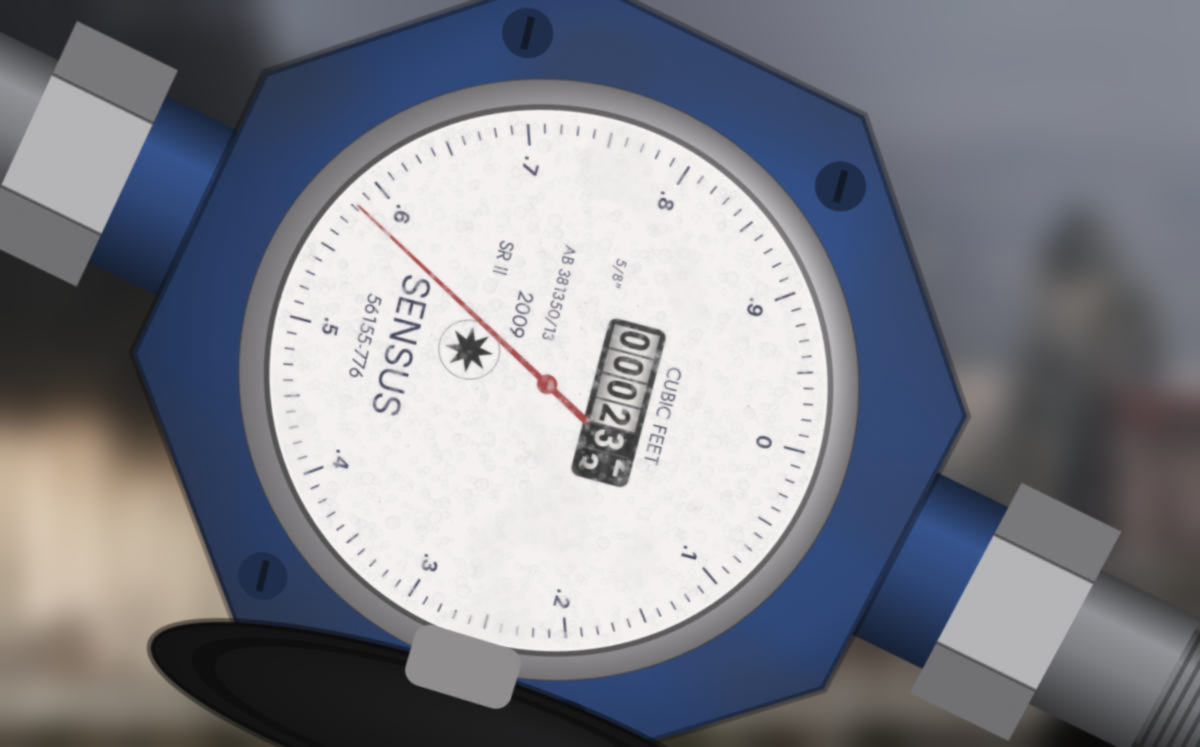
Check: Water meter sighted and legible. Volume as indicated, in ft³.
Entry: 232.58 ft³
